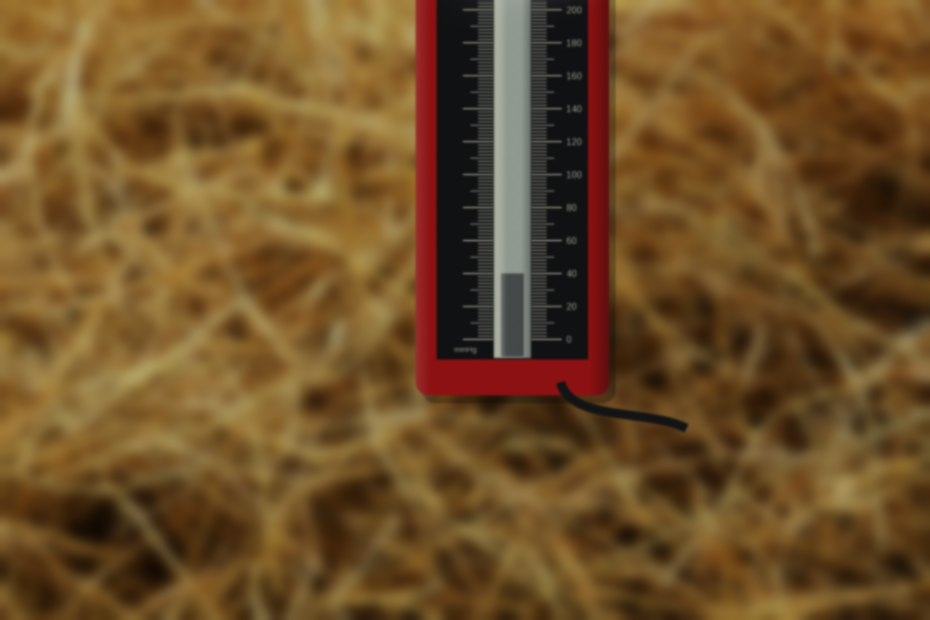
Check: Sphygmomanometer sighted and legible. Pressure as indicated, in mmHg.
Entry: 40 mmHg
